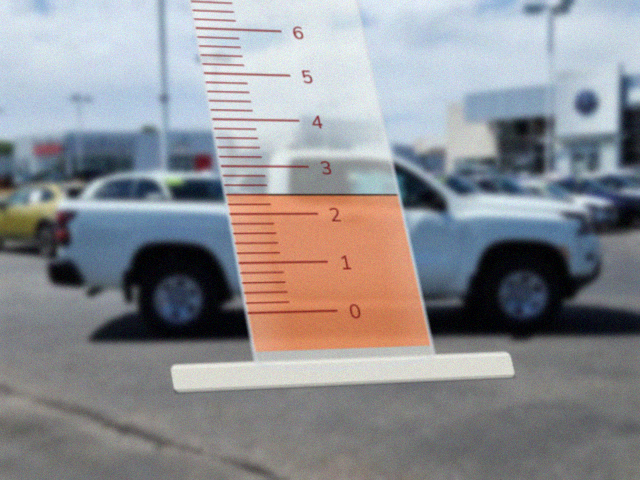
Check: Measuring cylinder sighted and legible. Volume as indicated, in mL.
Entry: 2.4 mL
